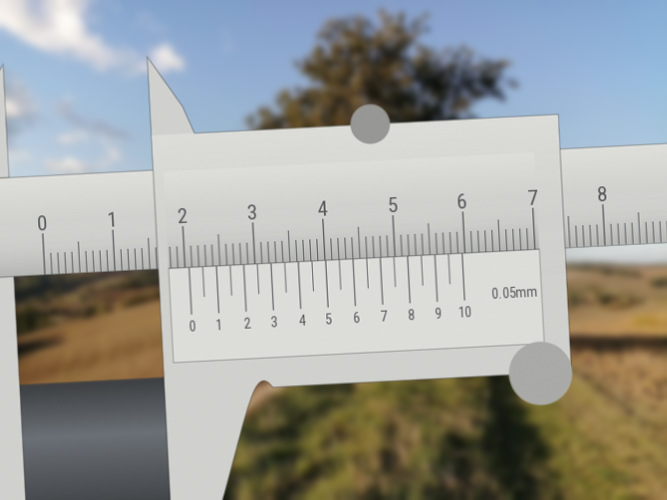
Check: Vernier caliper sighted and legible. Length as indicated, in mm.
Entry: 20.6 mm
